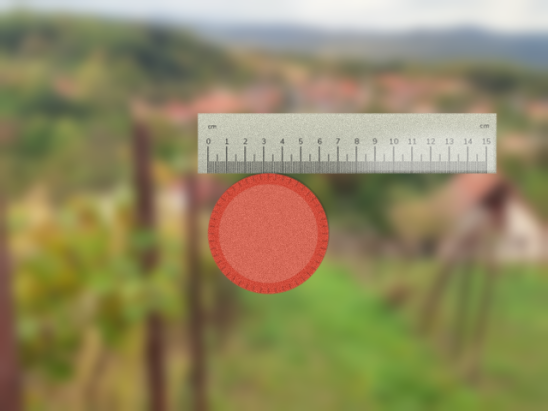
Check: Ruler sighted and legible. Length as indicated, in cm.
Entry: 6.5 cm
